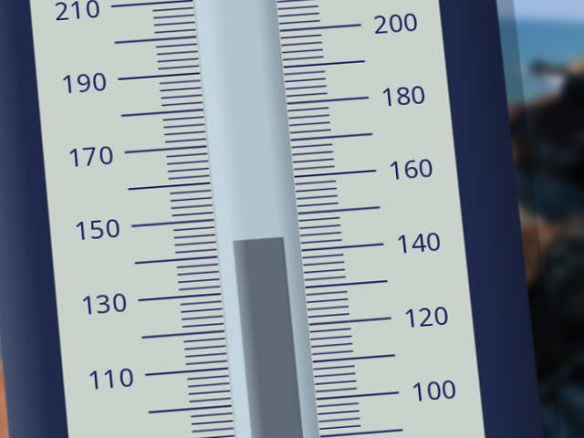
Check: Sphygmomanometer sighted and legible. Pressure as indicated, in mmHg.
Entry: 144 mmHg
